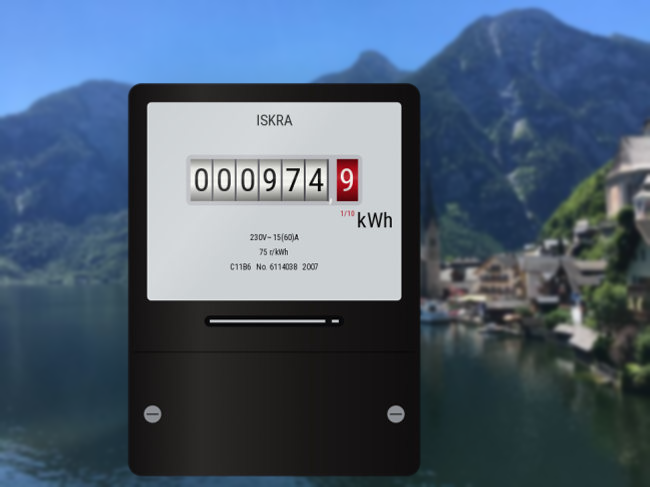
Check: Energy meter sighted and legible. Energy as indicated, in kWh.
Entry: 974.9 kWh
